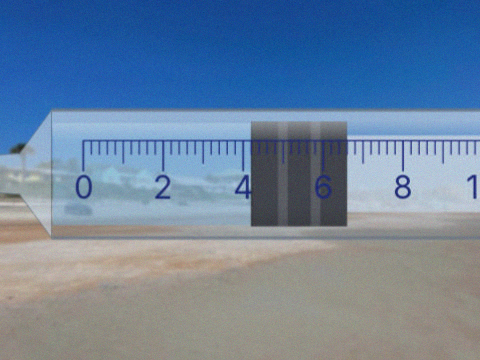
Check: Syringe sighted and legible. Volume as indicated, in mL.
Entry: 4.2 mL
